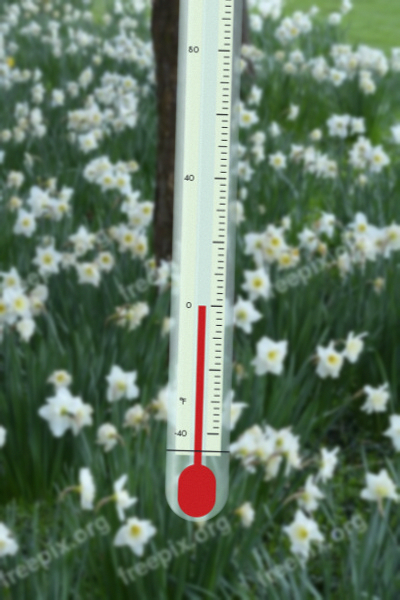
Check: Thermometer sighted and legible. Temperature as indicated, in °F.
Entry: 0 °F
